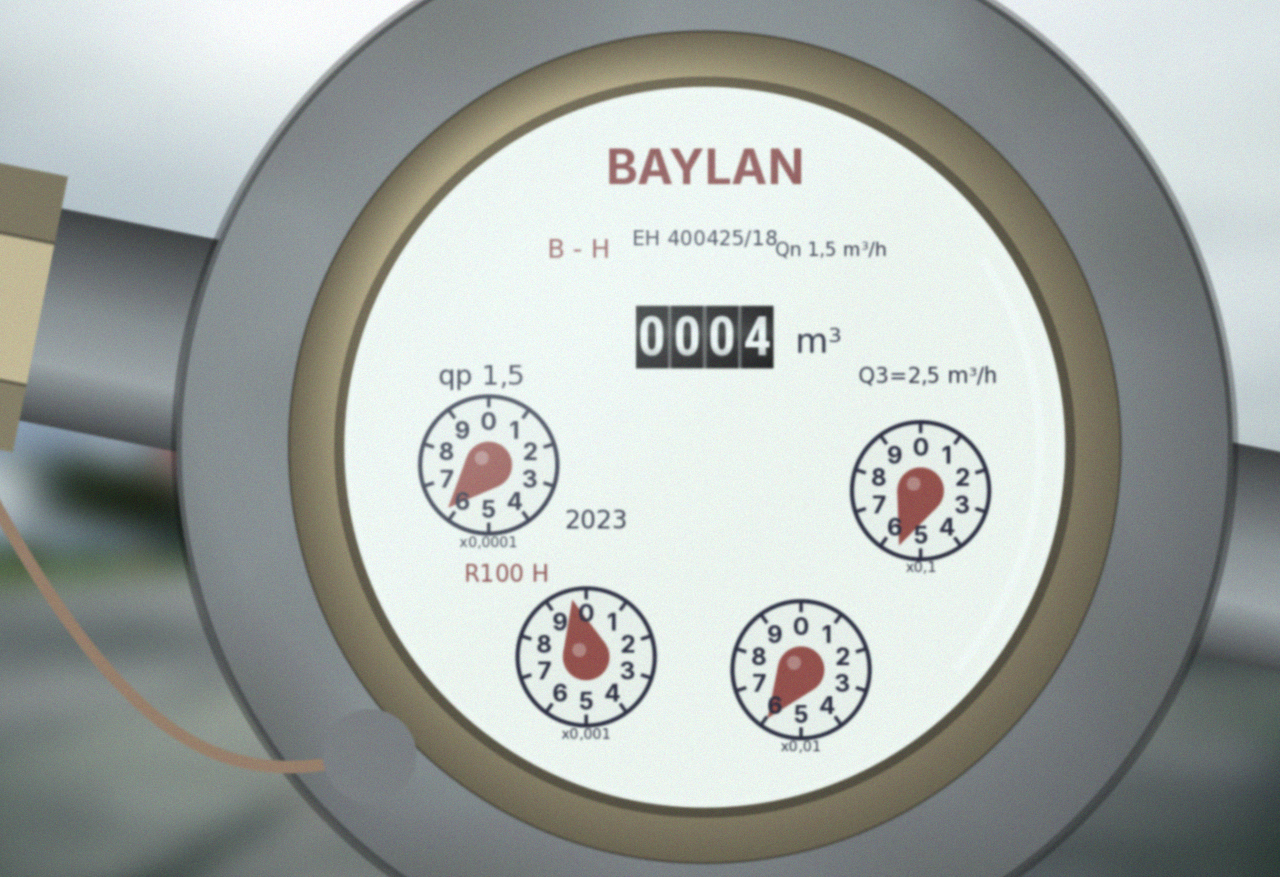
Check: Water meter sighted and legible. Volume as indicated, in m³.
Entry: 4.5596 m³
